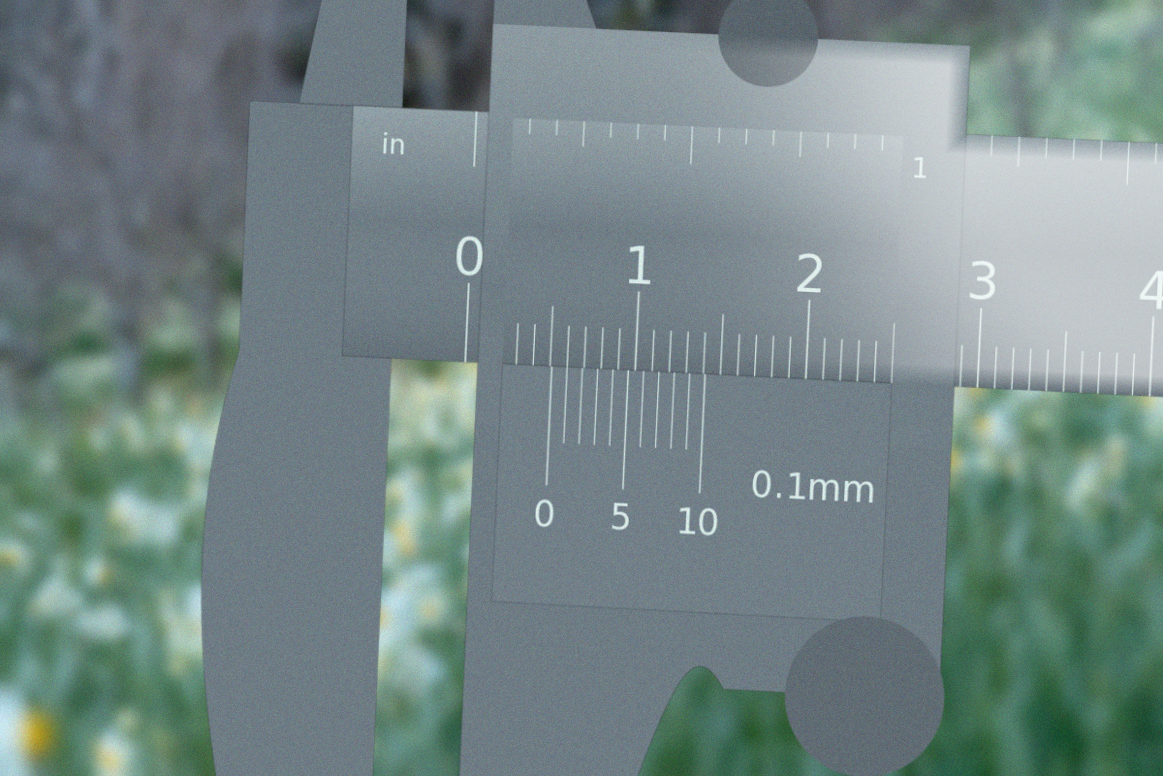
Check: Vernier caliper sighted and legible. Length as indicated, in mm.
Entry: 5.1 mm
